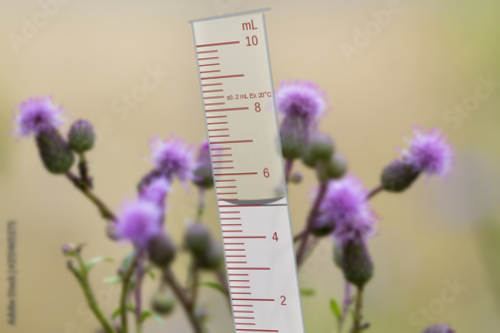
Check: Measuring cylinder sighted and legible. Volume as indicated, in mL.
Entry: 5 mL
